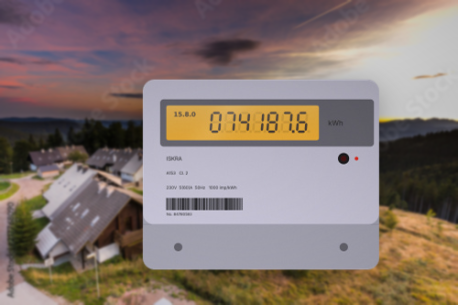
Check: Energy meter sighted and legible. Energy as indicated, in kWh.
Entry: 74187.6 kWh
